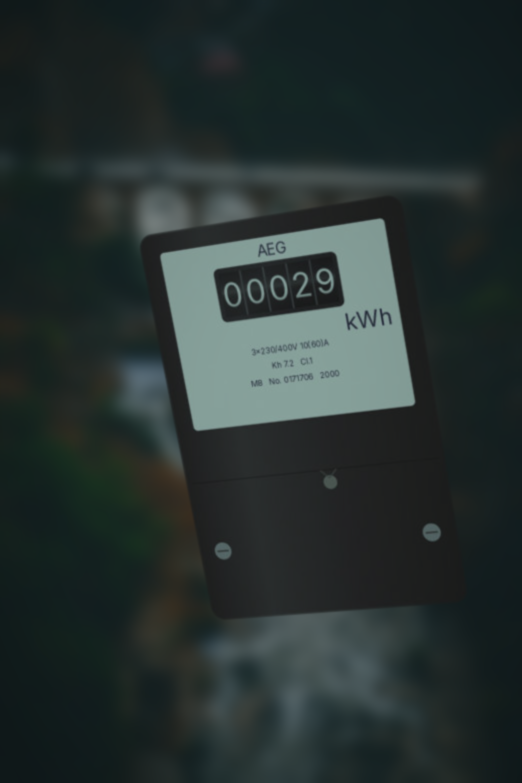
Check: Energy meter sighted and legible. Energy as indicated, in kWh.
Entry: 29 kWh
